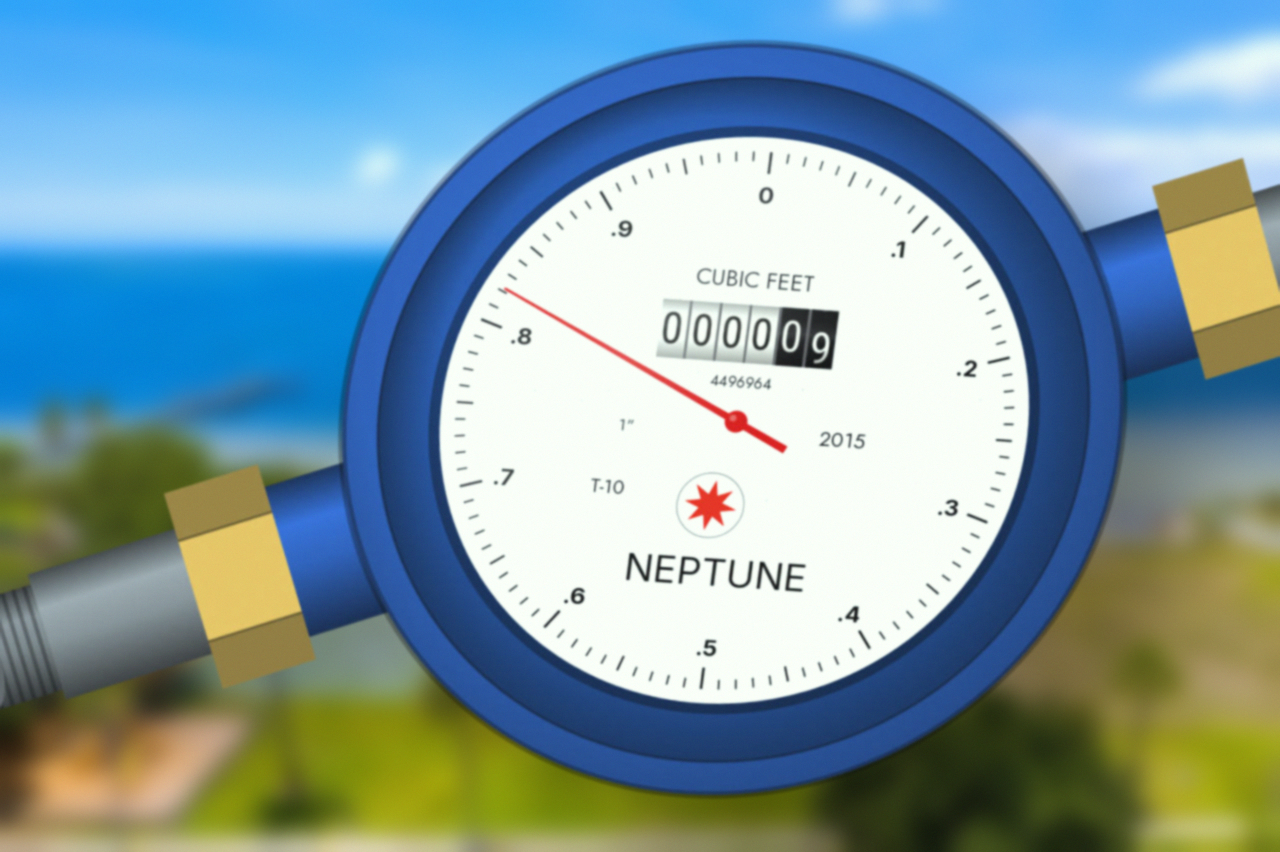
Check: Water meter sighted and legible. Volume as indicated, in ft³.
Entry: 8.82 ft³
